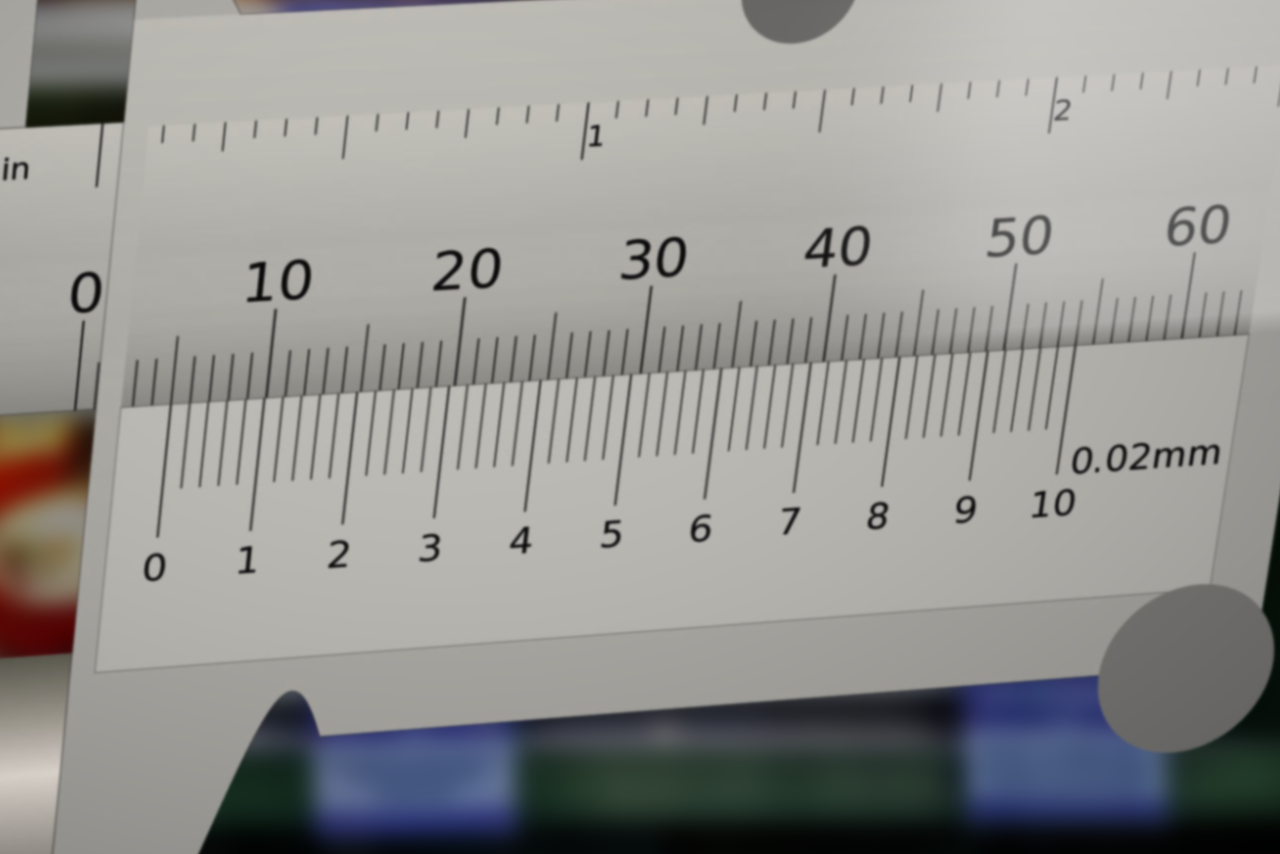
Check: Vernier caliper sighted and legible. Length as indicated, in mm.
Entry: 5.0 mm
